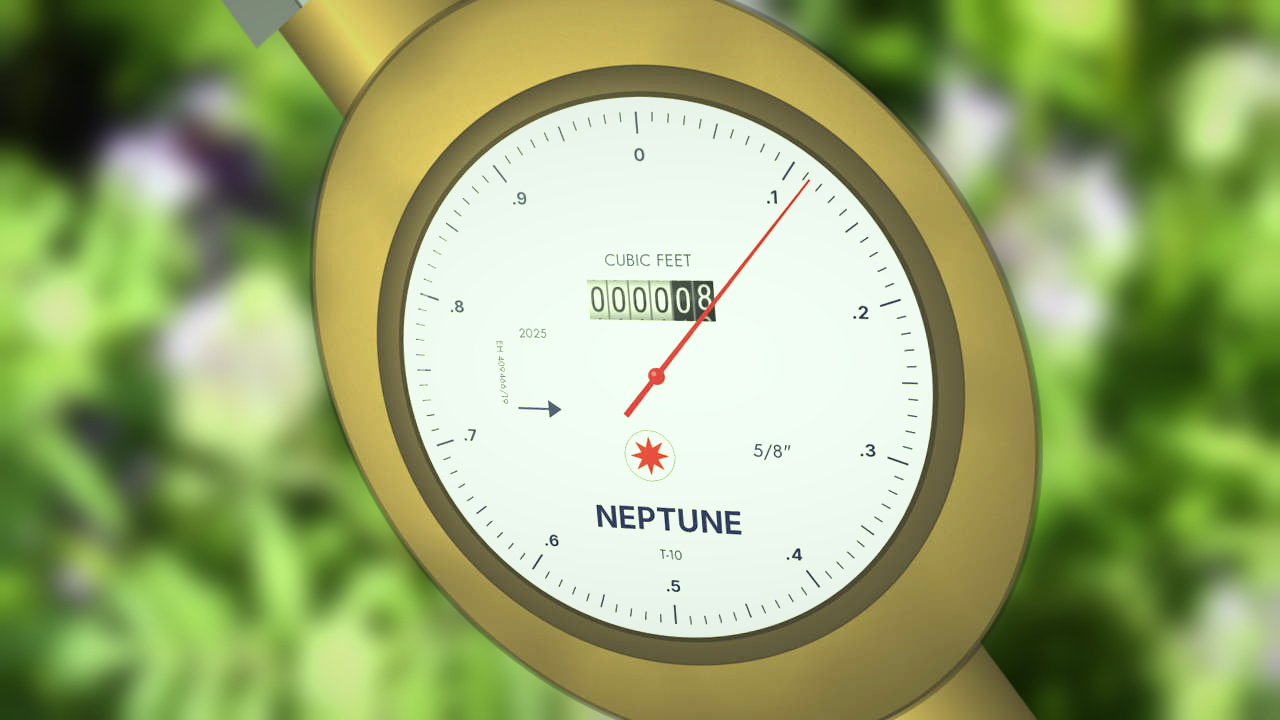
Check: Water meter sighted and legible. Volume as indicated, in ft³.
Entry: 8.11 ft³
